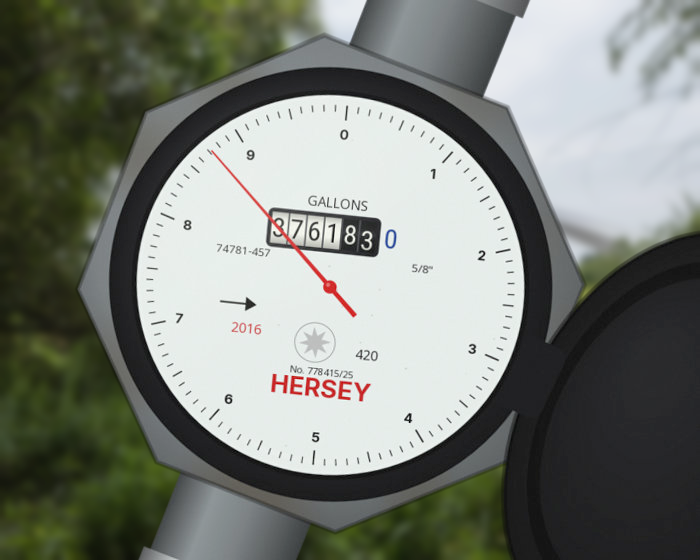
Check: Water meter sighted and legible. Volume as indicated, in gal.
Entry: 3761828.7 gal
